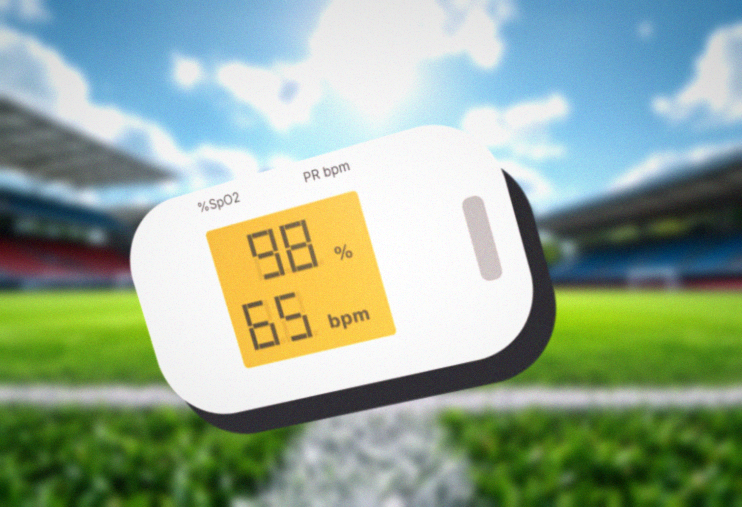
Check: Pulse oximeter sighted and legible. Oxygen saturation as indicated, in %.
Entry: 98 %
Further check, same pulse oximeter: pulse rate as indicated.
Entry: 65 bpm
